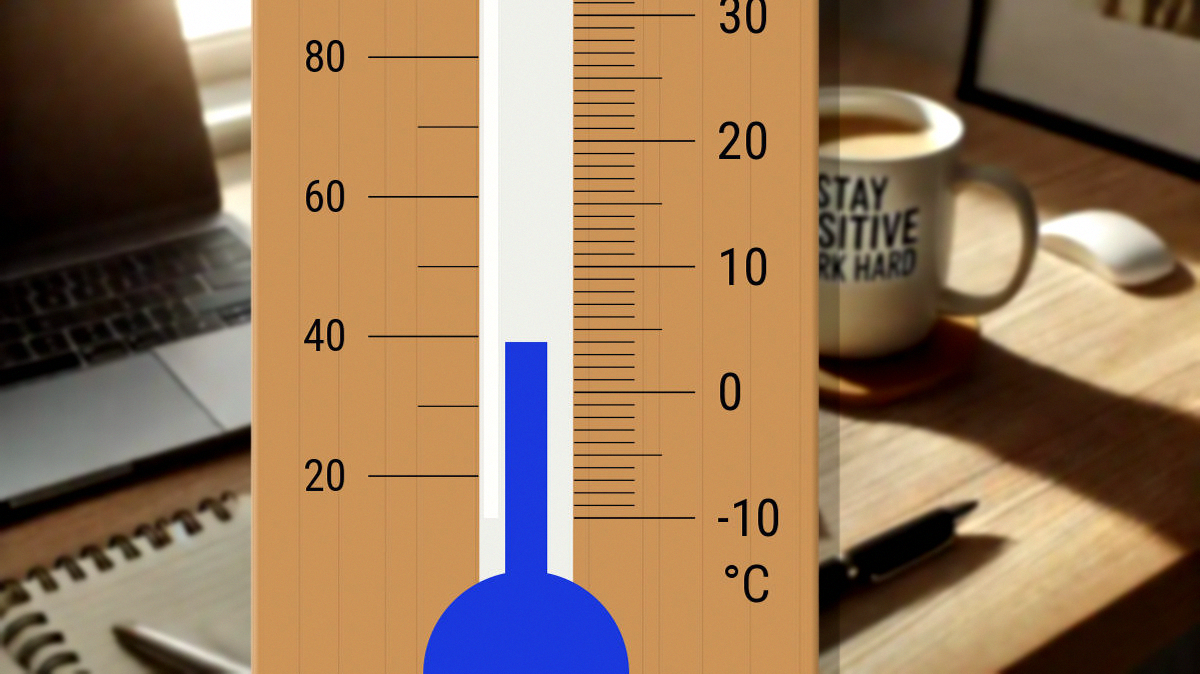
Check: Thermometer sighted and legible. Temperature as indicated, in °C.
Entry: 4 °C
